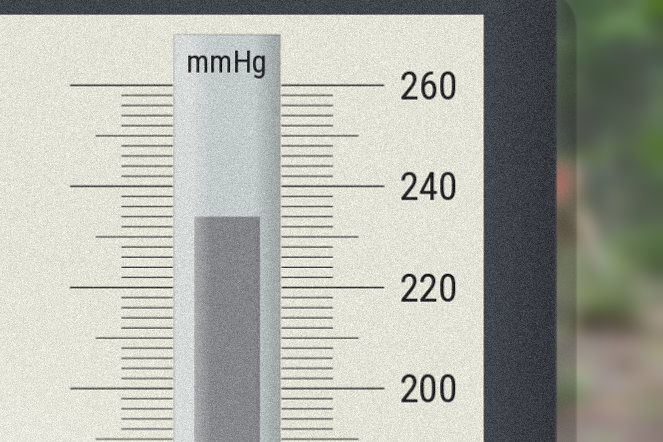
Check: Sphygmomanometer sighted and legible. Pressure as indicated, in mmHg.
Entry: 234 mmHg
